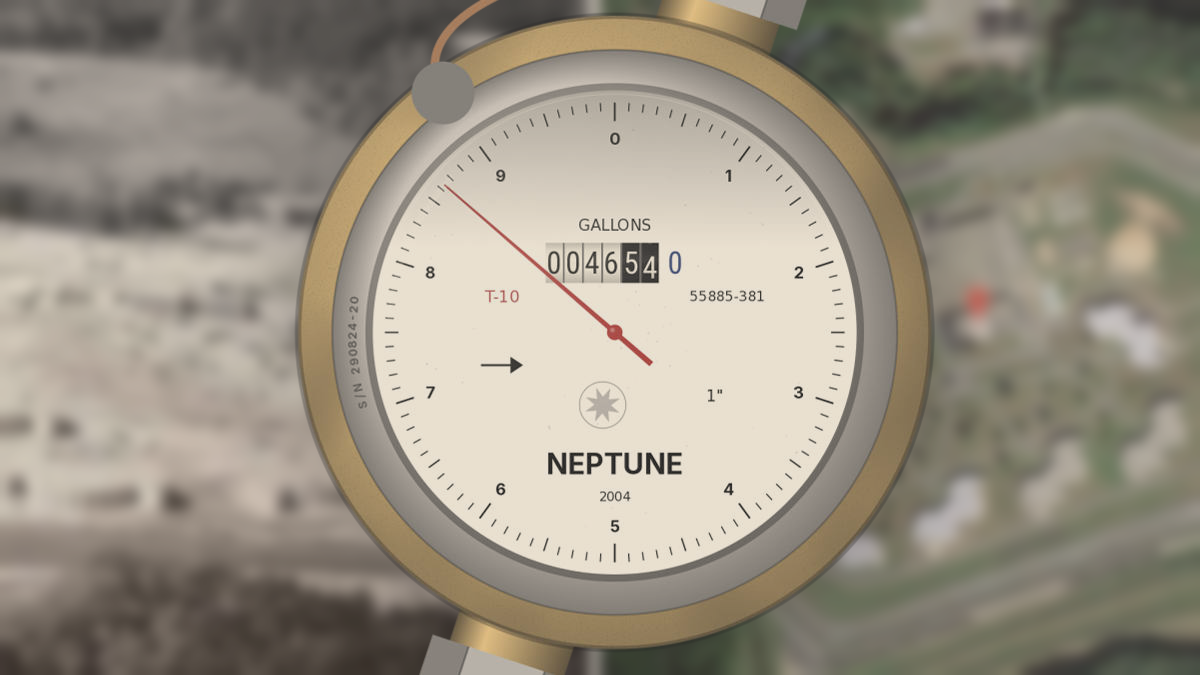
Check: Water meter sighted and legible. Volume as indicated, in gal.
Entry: 46538.6 gal
